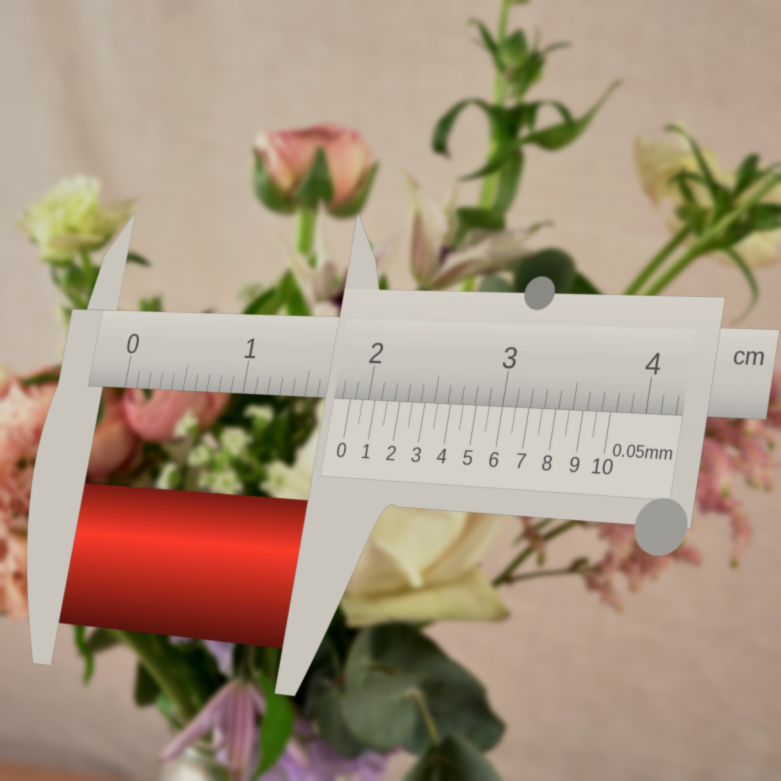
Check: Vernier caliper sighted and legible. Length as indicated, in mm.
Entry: 18.6 mm
